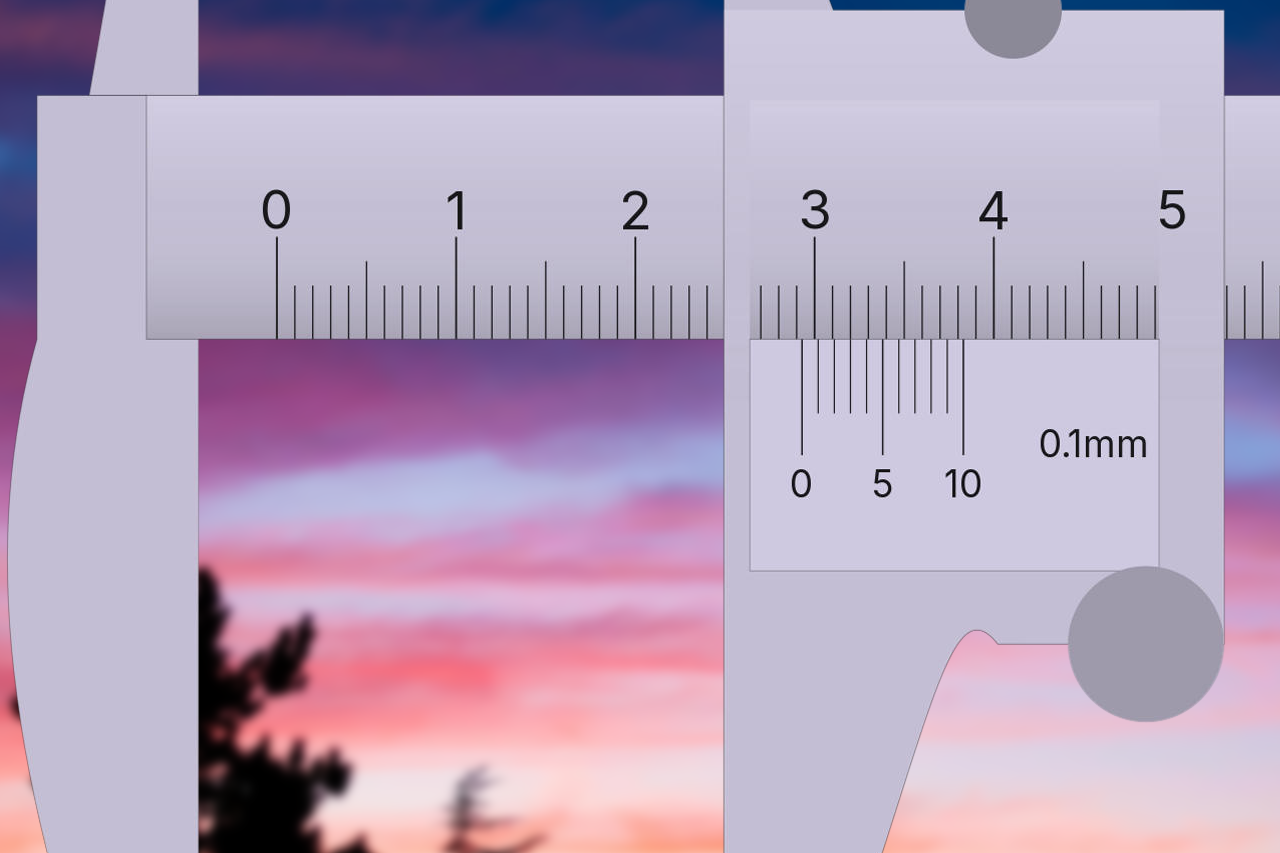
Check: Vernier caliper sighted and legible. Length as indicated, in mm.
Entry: 29.3 mm
